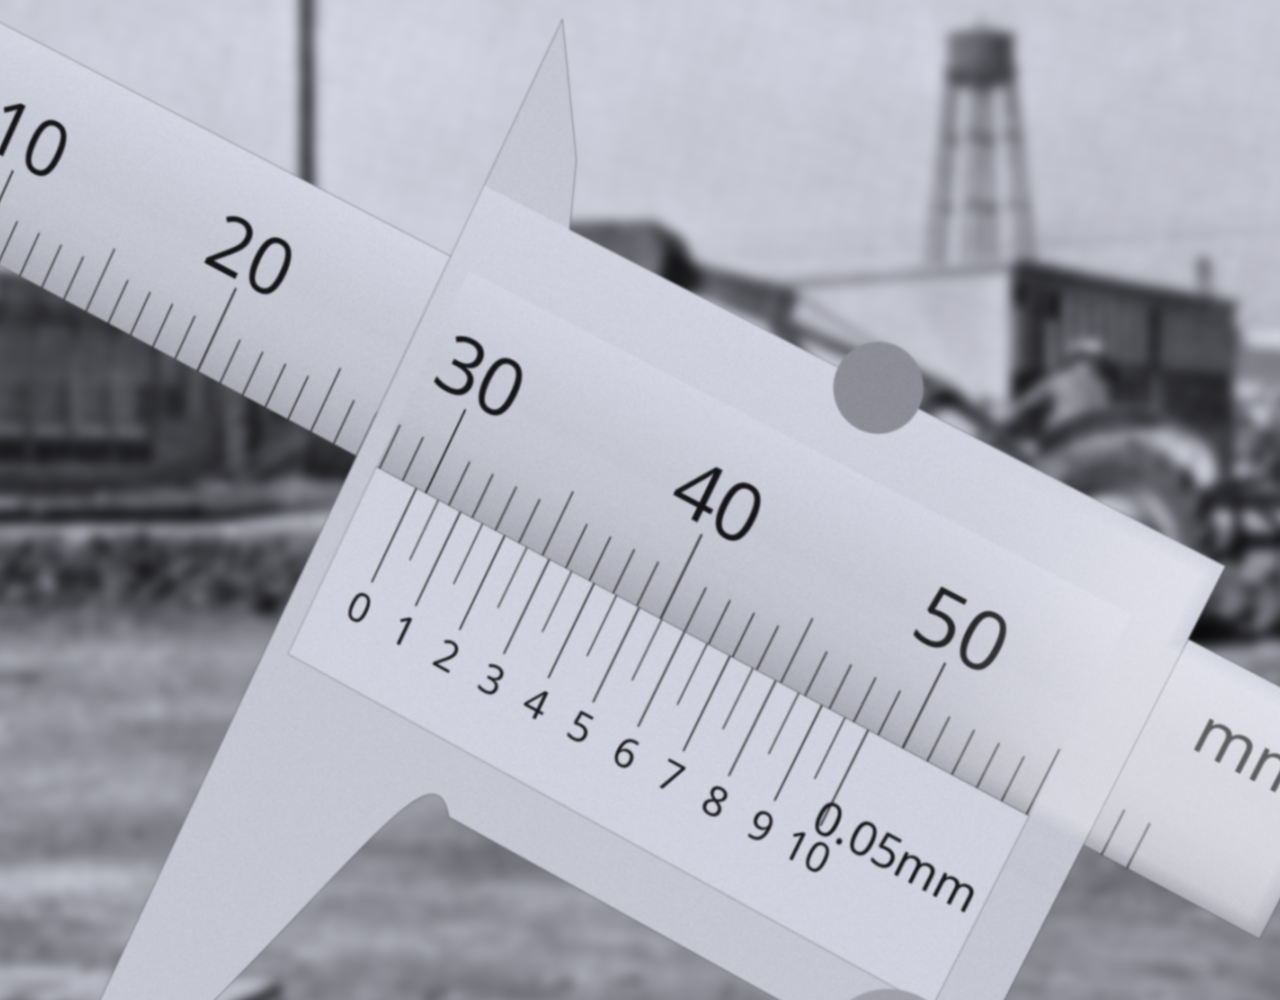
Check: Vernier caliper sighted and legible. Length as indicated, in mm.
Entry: 29.6 mm
